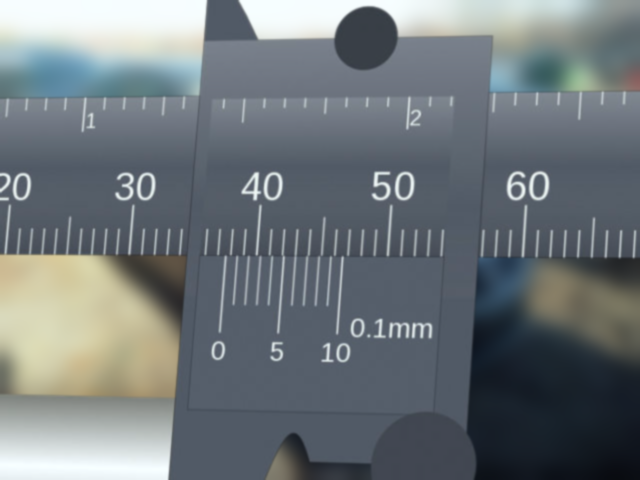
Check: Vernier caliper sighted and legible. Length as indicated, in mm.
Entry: 37.6 mm
